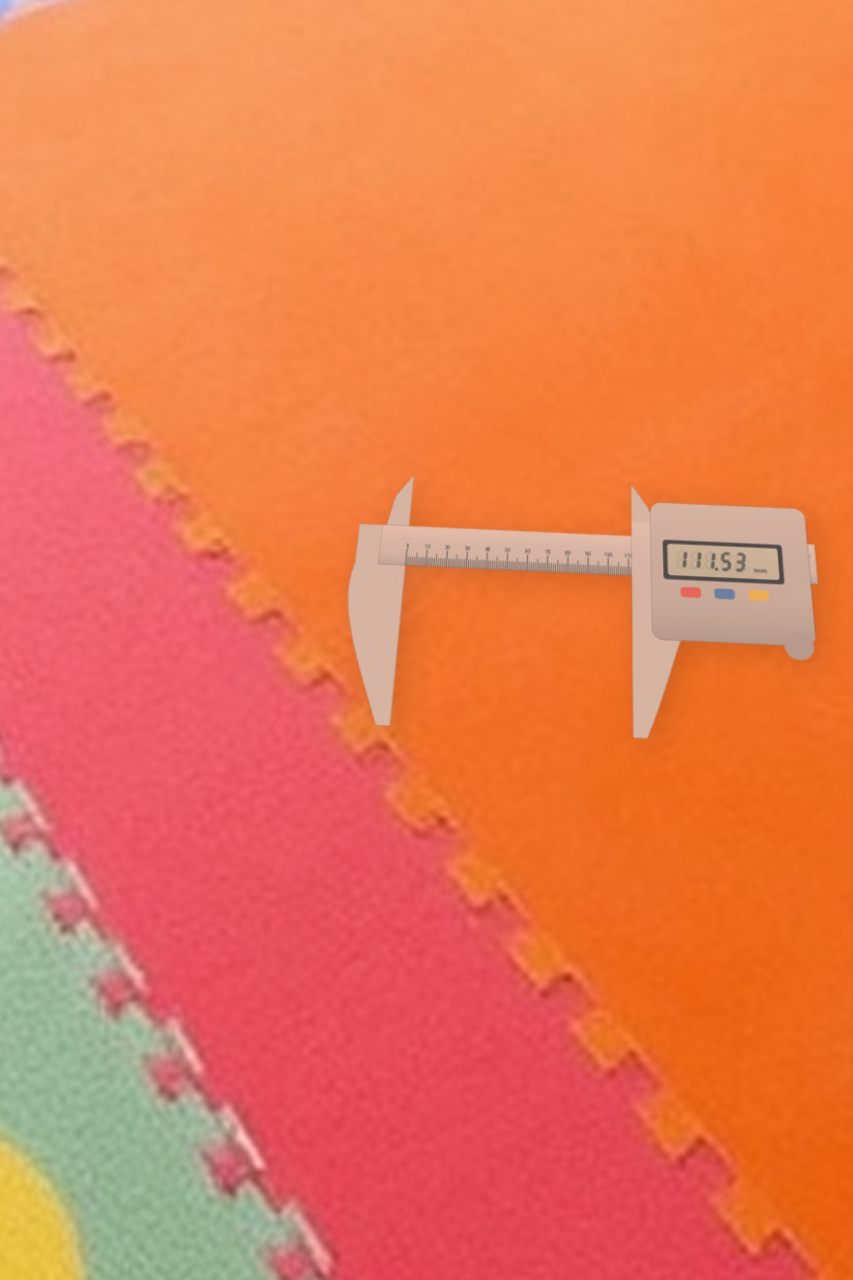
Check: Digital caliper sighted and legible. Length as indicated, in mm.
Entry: 111.53 mm
